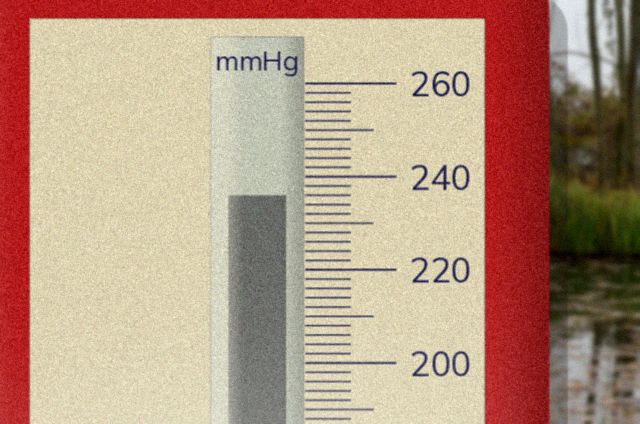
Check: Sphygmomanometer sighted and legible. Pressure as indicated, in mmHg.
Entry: 236 mmHg
